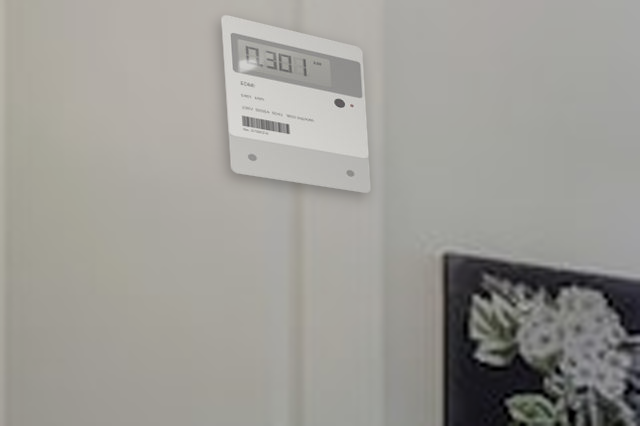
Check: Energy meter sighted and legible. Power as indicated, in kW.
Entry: 0.301 kW
